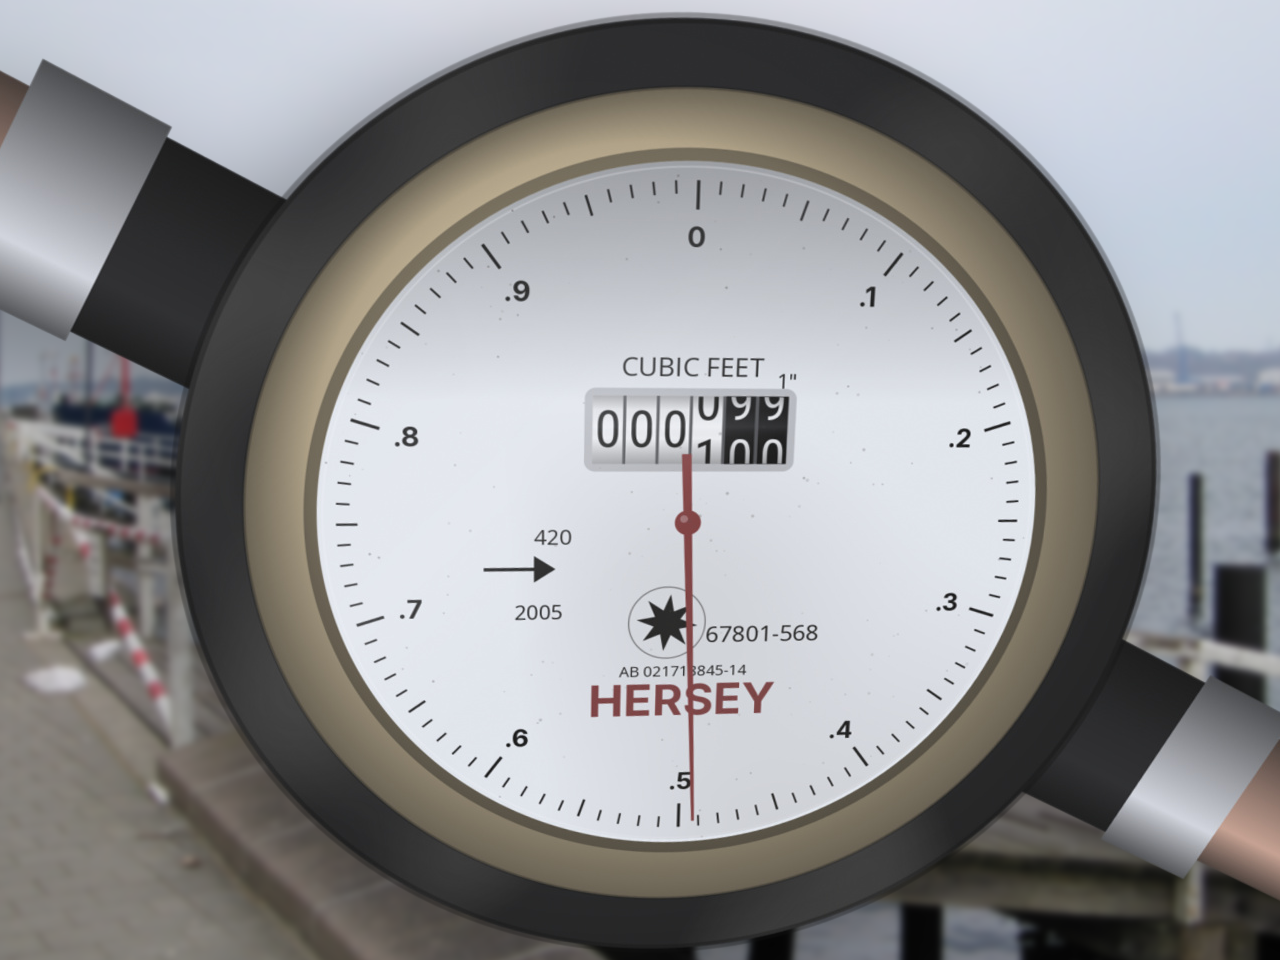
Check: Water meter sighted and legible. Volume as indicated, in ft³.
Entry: 99.49 ft³
